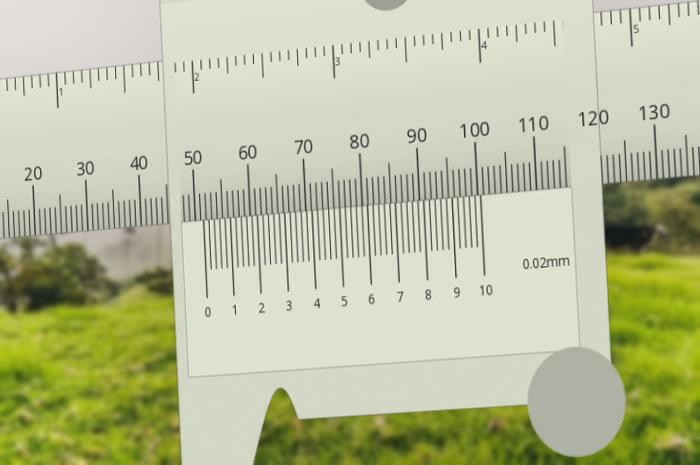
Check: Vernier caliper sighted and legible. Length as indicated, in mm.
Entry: 51.5 mm
